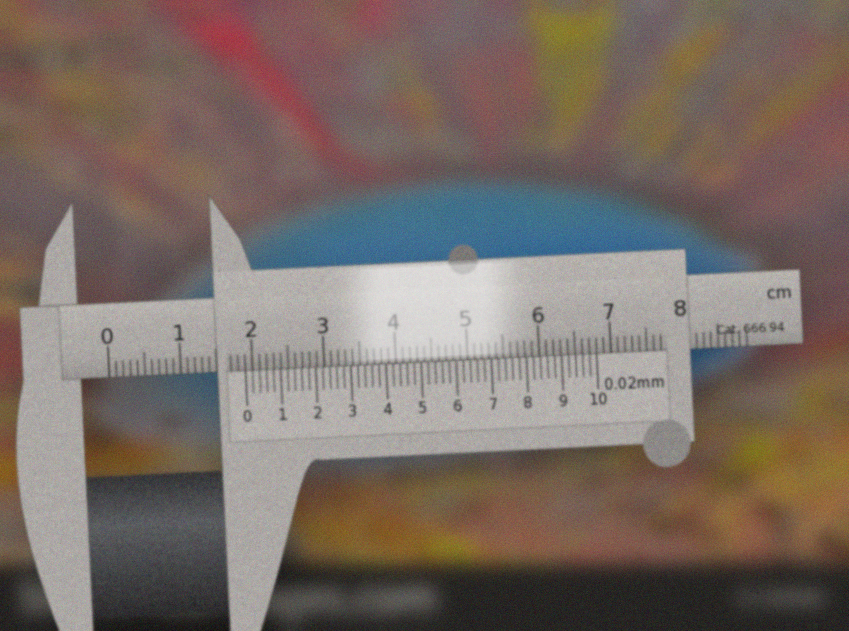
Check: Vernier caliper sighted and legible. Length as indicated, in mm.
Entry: 19.0 mm
